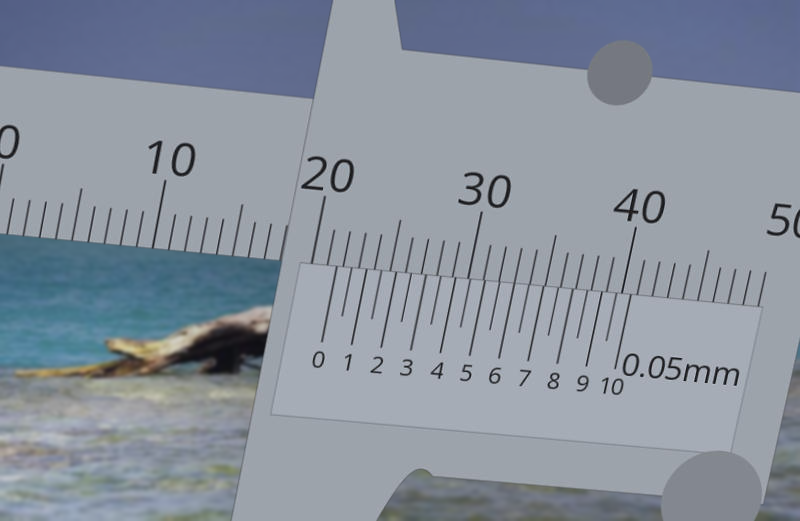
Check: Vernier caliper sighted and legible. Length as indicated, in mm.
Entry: 21.6 mm
